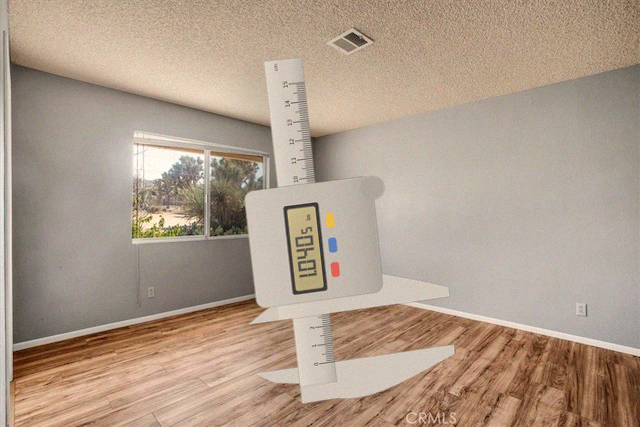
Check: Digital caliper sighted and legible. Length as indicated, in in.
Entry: 1.0405 in
